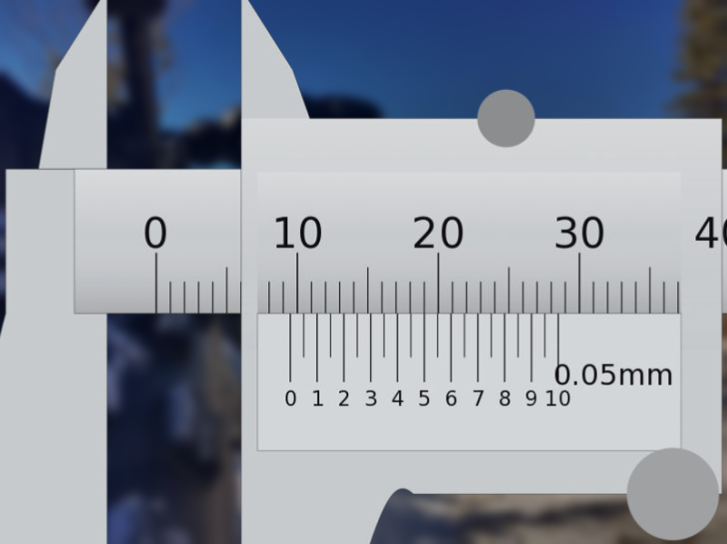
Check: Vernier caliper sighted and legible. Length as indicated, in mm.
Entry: 9.5 mm
